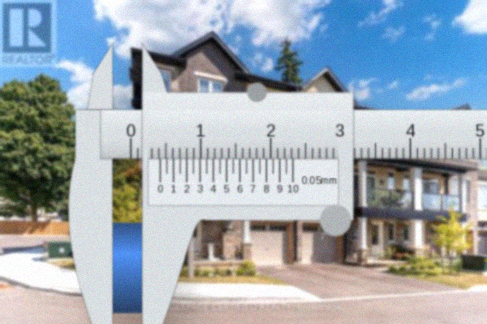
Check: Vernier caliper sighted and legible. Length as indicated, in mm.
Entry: 4.2 mm
